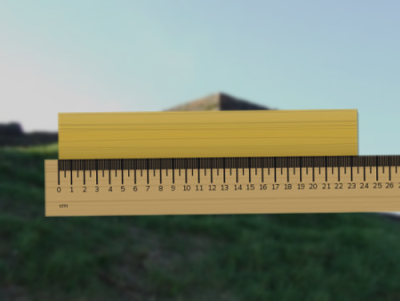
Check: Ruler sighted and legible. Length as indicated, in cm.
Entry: 23.5 cm
